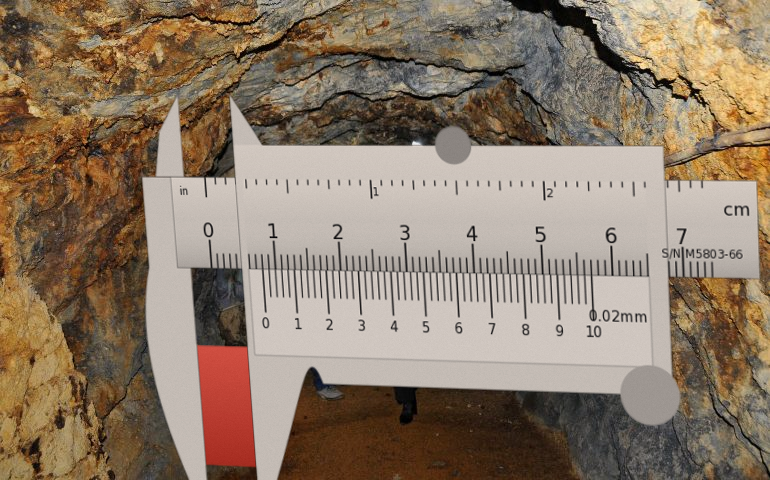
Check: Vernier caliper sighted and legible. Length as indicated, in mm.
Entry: 8.0 mm
